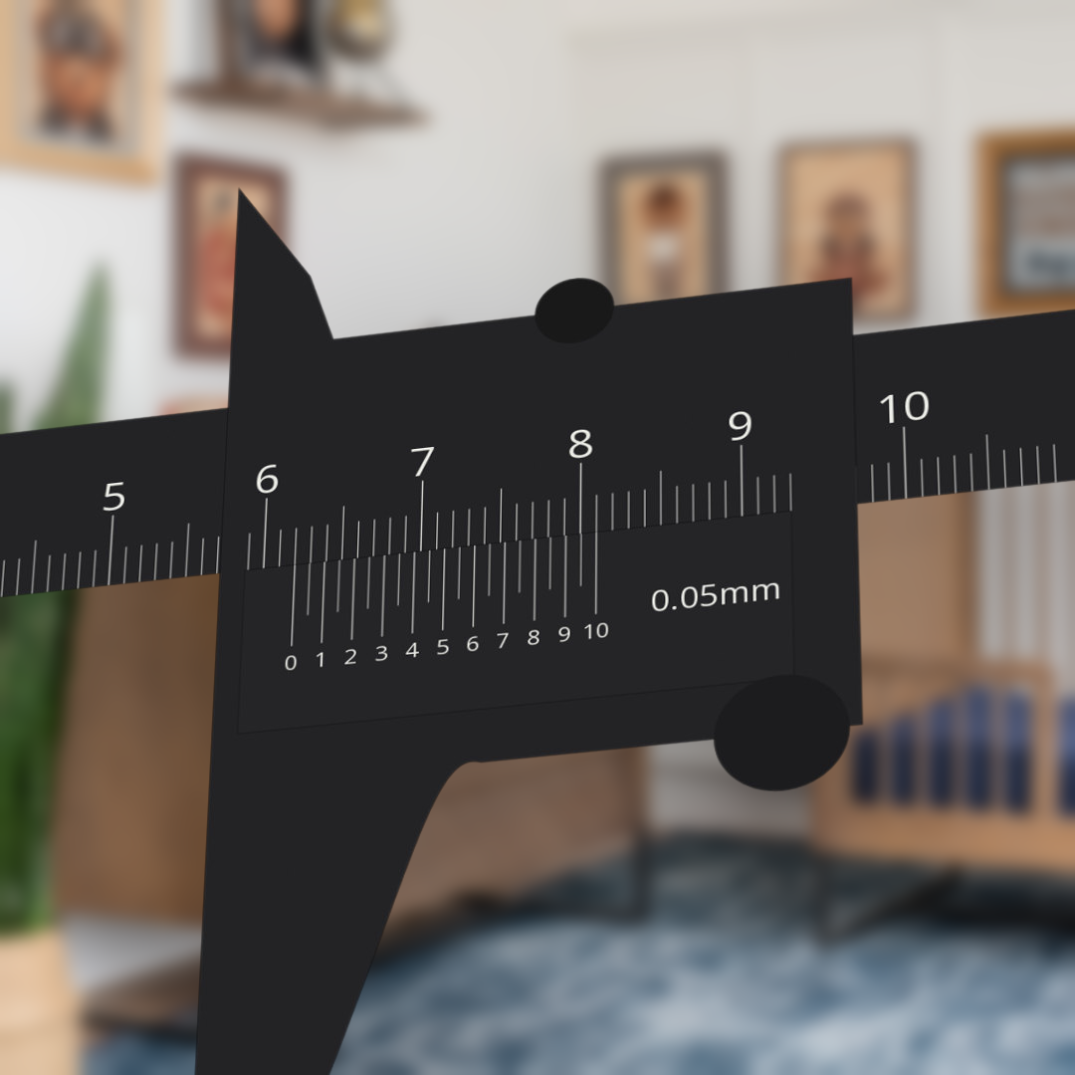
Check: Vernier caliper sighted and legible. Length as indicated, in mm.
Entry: 62.0 mm
